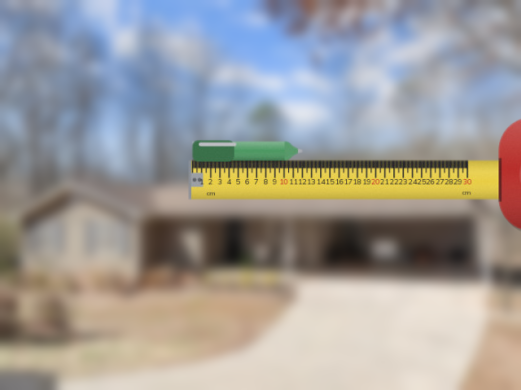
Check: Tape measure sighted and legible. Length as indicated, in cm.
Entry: 12 cm
